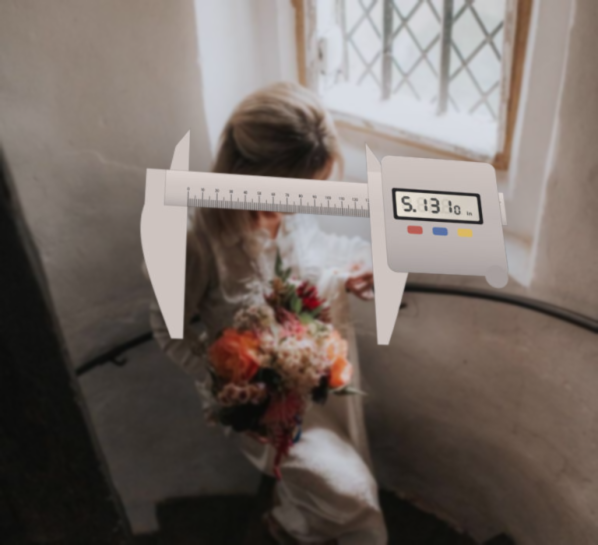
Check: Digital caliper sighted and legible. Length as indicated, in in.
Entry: 5.1310 in
